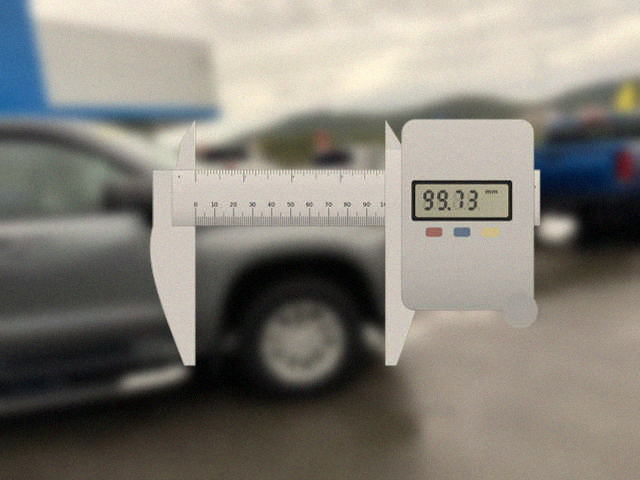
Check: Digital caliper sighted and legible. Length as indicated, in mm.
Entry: 99.73 mm
